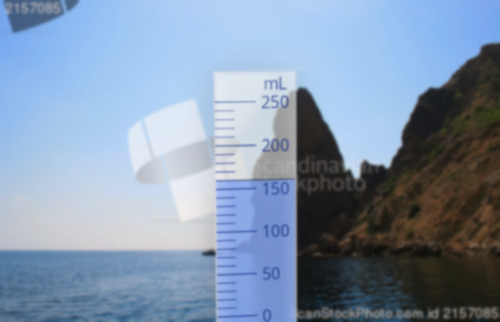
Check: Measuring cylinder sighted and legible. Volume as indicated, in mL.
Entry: 160 mL
